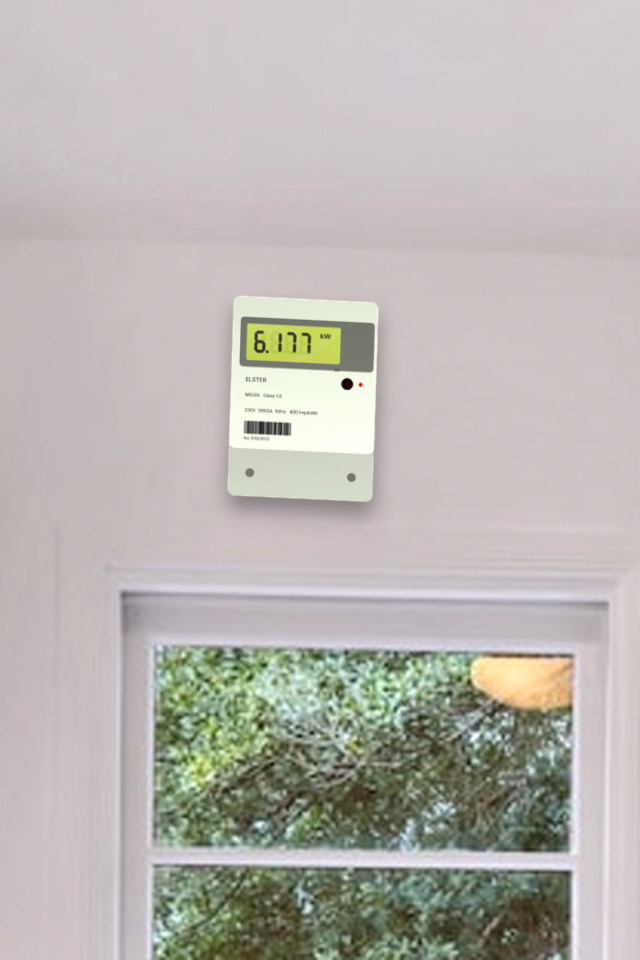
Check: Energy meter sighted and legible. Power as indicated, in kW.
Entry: 6.177 kW
